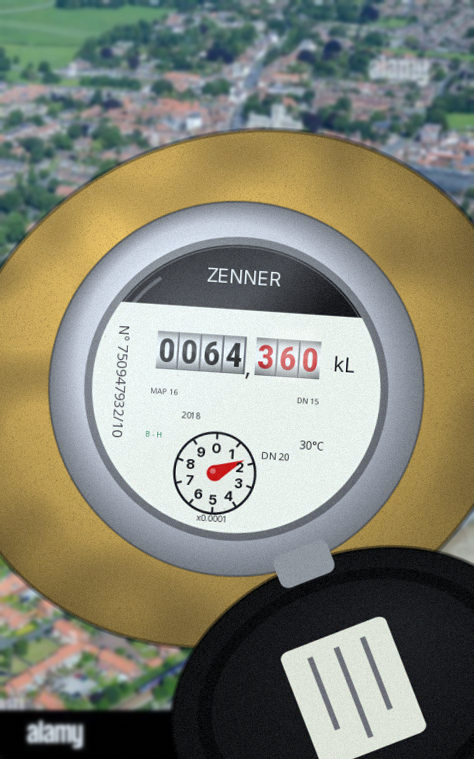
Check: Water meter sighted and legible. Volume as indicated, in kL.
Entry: 64.3601 kL
